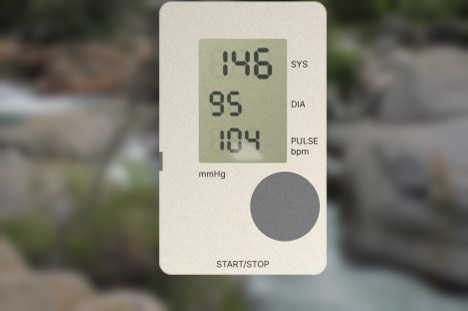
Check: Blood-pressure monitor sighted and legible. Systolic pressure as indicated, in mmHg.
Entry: 146 mmHg
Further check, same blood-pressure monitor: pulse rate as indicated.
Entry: 104 bpm
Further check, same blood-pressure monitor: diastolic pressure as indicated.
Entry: 95 mmHg
